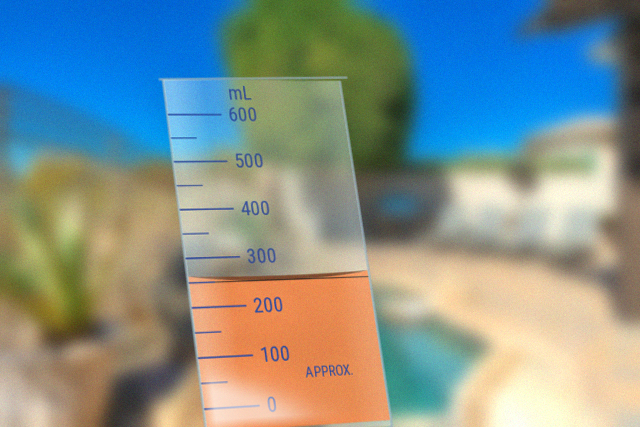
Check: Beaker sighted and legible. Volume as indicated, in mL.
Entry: 250 mL
